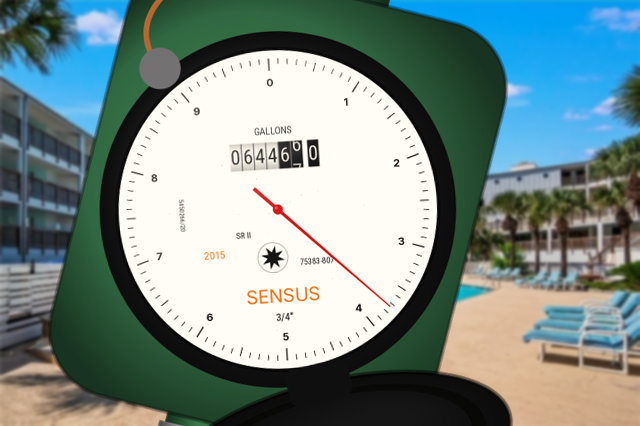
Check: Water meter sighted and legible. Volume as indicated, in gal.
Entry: 644663.7 gal
